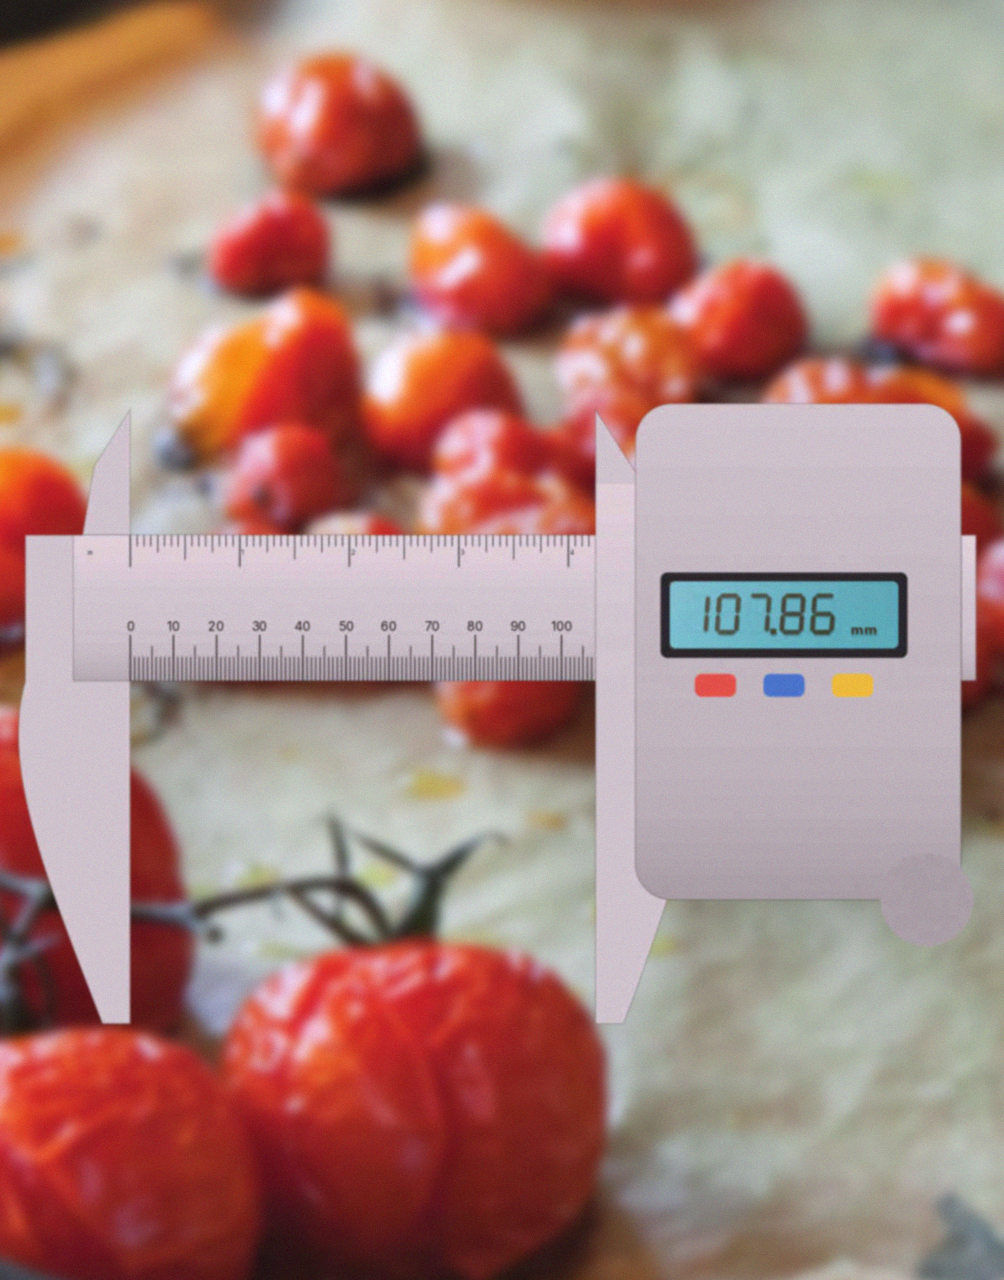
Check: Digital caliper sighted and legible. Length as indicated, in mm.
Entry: 107.86 mm
